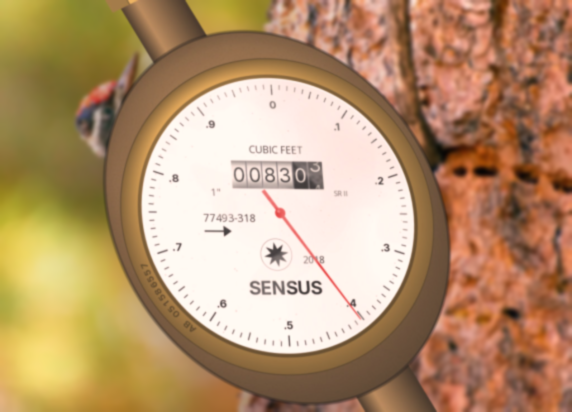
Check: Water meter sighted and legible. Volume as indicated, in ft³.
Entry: 8303.40 ft³
